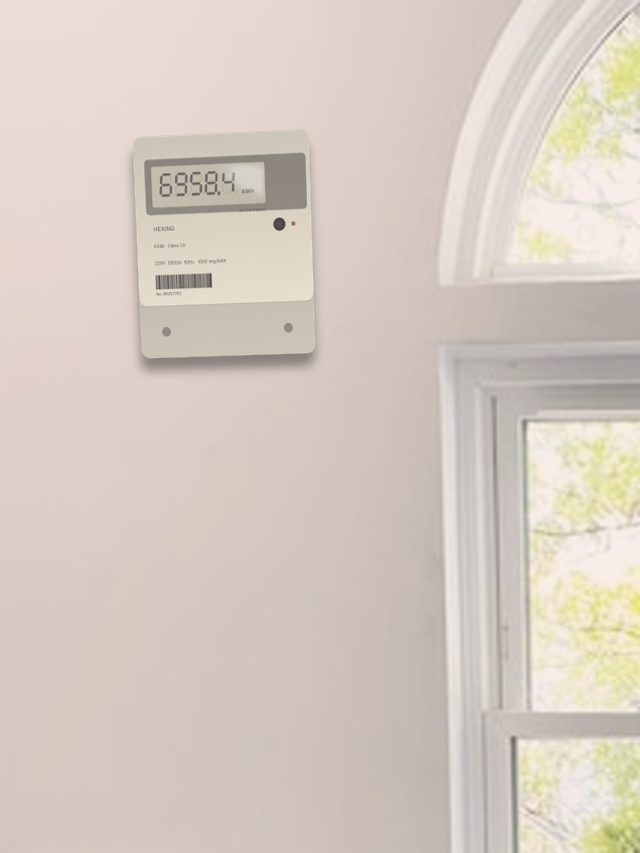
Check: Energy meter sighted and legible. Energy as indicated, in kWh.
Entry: 6958.4 kWh
